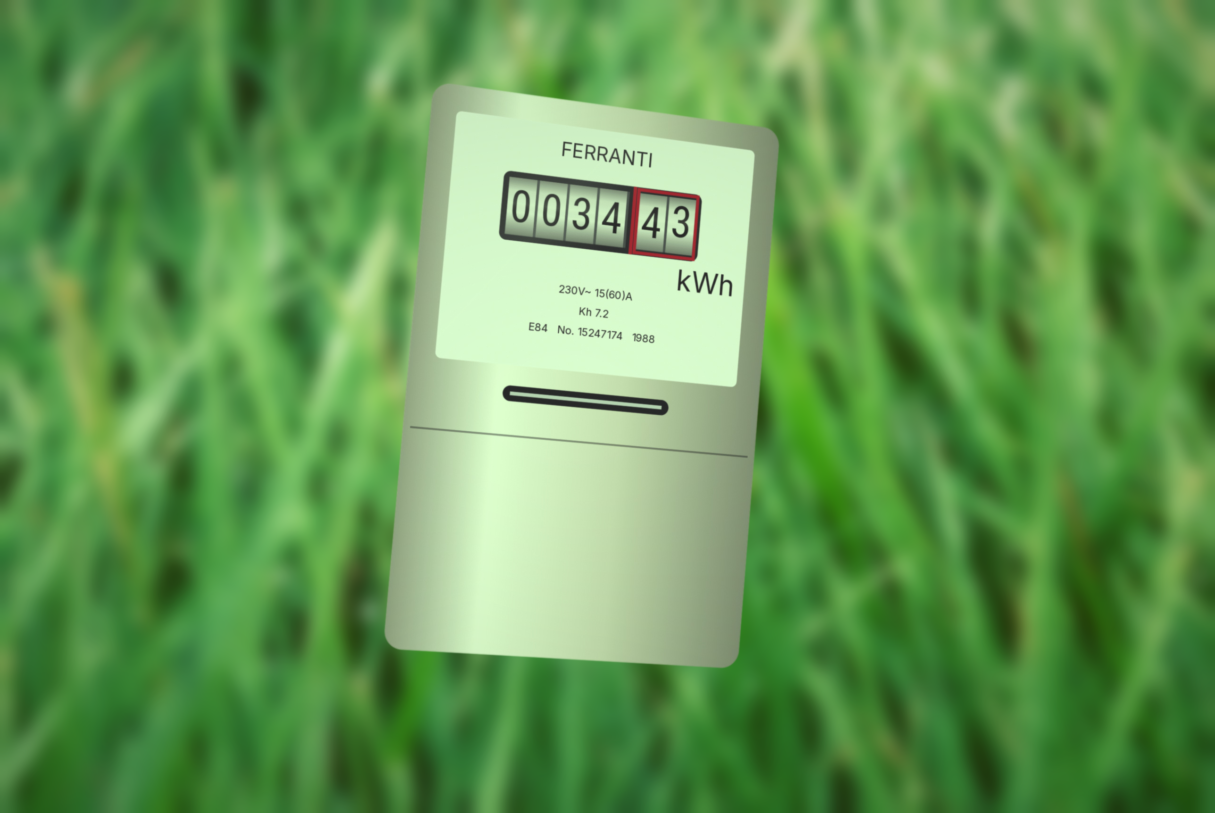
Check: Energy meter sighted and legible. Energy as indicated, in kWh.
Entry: 34.43 kWh
